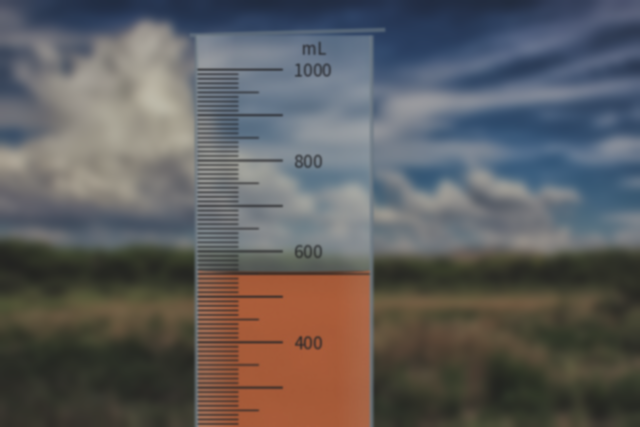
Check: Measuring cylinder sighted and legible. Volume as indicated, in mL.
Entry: 550 mL
